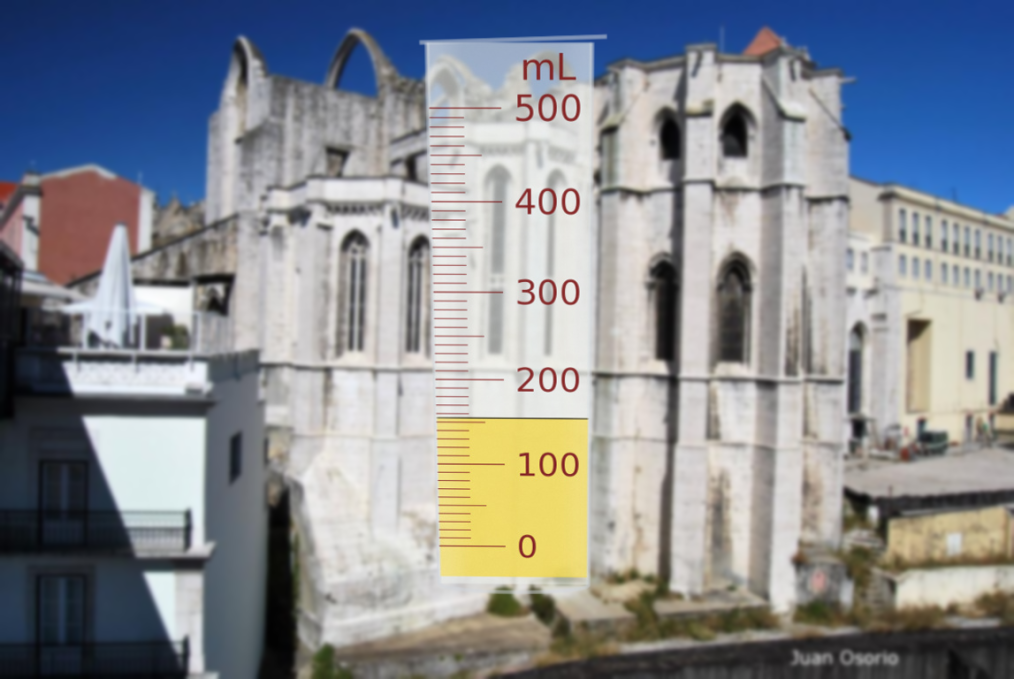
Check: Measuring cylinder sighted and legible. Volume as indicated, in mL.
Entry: 155 mL
